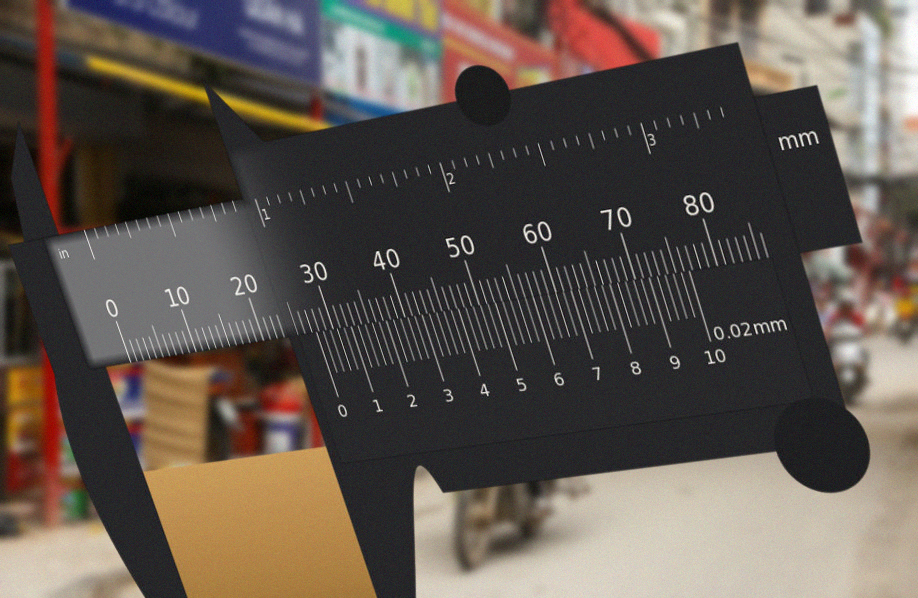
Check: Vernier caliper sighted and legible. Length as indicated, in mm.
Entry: 27.6 mm
